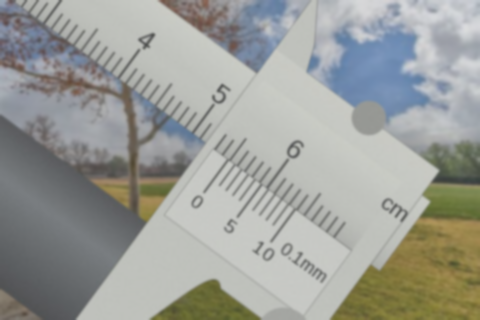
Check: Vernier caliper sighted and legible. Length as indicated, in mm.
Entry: 54.8 mm
